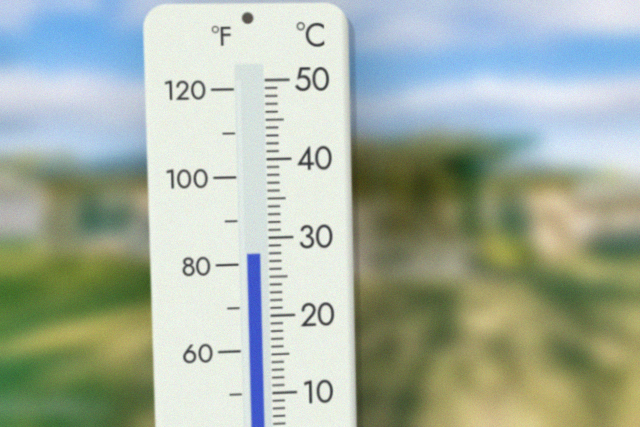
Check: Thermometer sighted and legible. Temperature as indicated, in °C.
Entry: 28 °C
